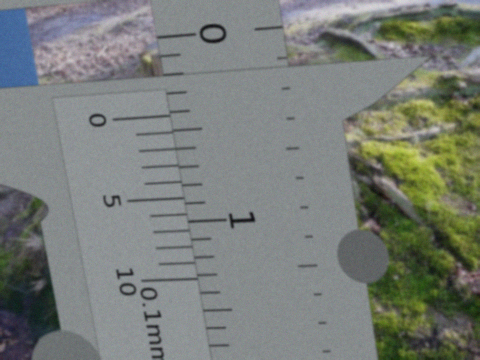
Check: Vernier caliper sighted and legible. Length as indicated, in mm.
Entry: 4.2 mm
